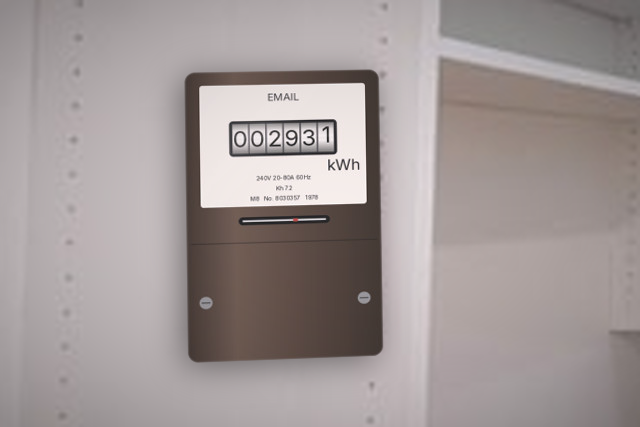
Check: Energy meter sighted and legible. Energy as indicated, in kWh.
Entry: 2931 kWh
